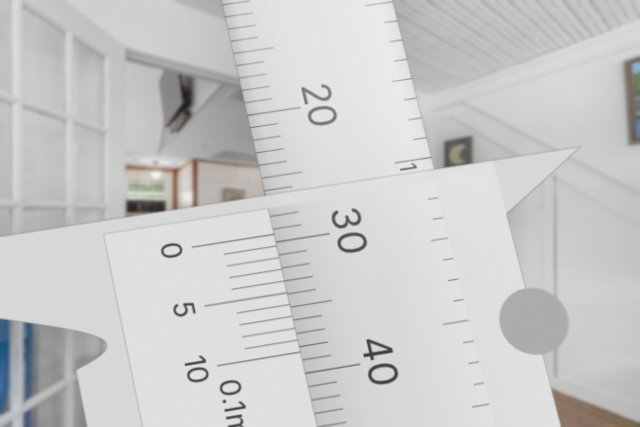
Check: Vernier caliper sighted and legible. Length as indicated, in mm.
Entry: 29.4 mm
